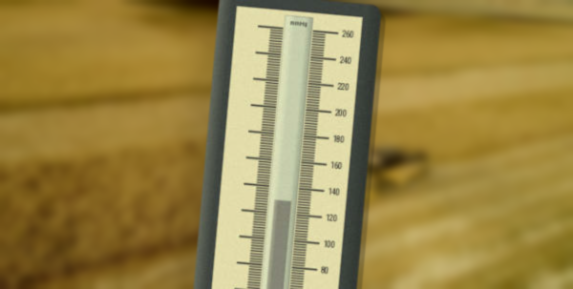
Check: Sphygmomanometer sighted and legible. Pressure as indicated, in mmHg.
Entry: 130 mmHg
